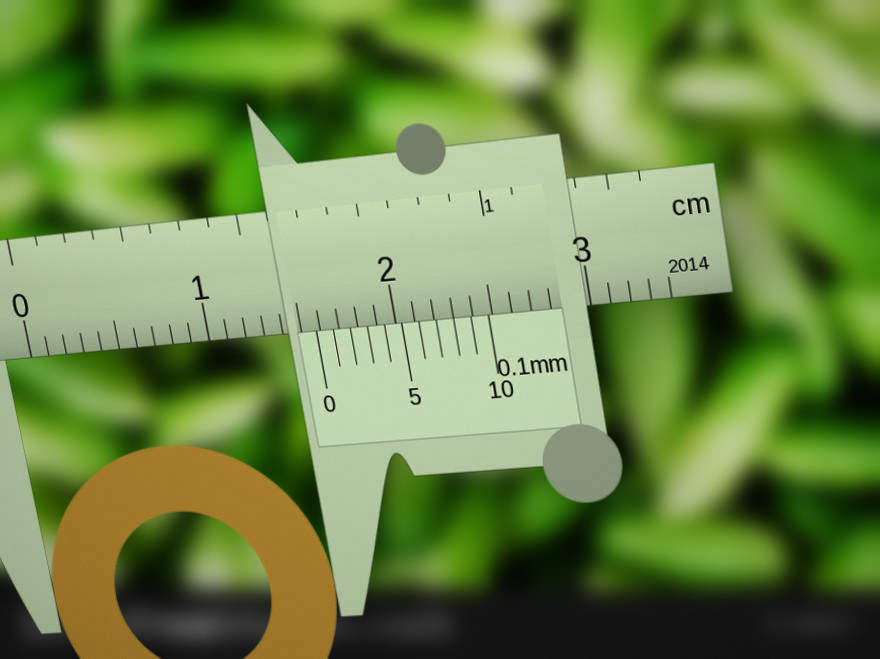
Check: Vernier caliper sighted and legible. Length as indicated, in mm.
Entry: 15.8 mm
